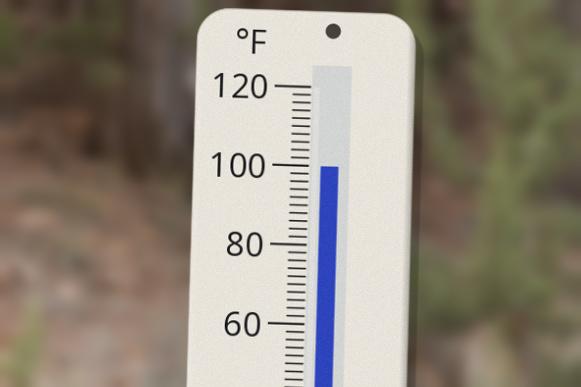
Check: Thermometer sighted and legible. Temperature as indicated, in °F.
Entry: 100 °F
